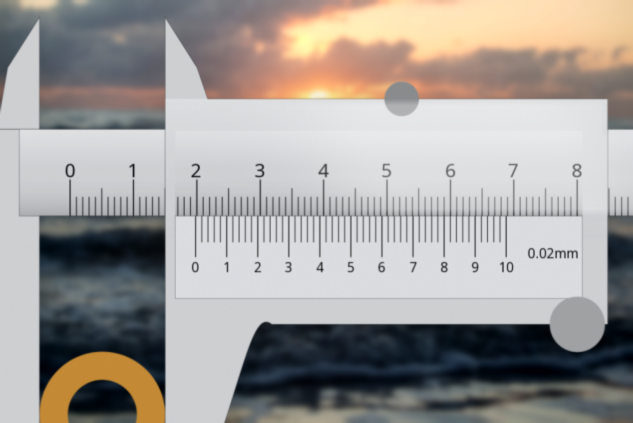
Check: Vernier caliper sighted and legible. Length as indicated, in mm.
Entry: 19.8 mm
